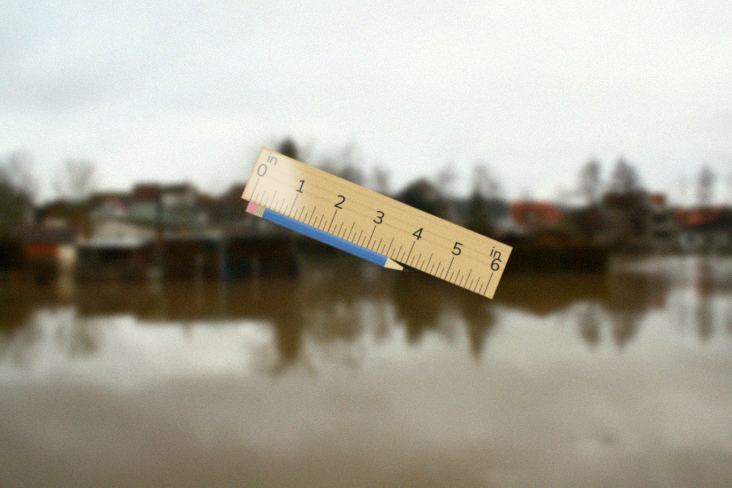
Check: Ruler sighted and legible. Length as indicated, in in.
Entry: 4.125 in
